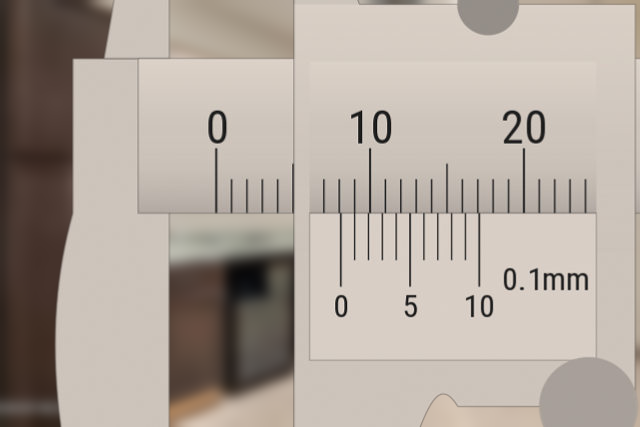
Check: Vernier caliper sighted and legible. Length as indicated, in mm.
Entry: 8.1 mm
